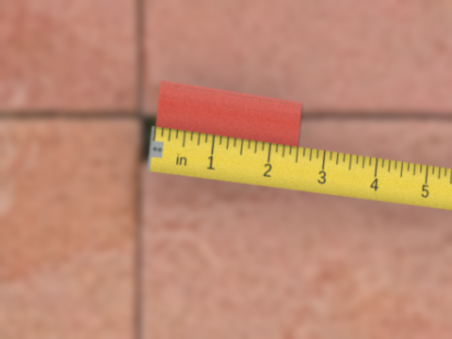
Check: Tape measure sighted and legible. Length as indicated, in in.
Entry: 2.5 in
